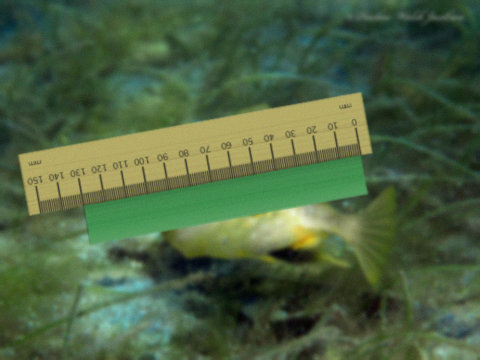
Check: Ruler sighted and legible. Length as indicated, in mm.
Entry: 130 mm
